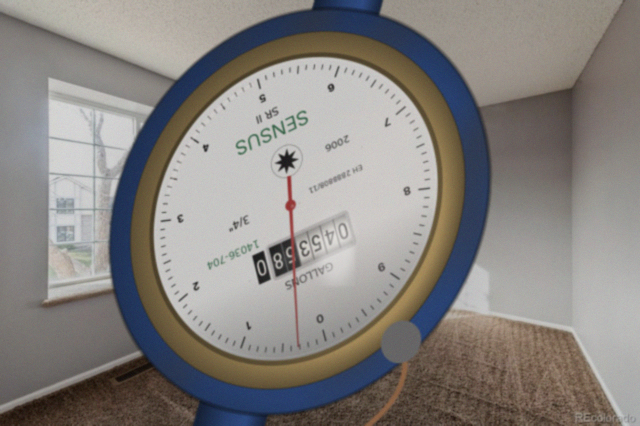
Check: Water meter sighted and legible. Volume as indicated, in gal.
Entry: 453580.3 gal
